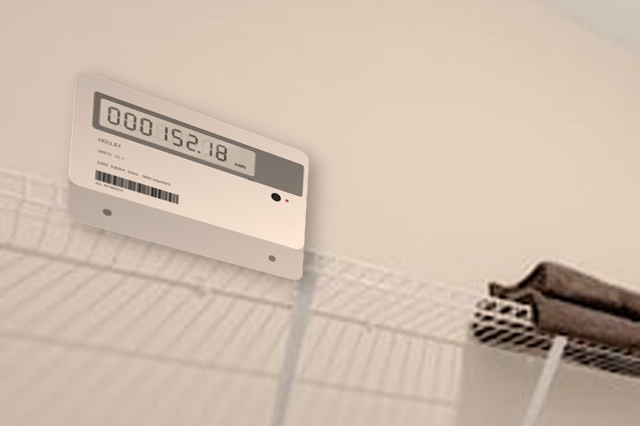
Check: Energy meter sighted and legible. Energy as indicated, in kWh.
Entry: 152.18 kWh
